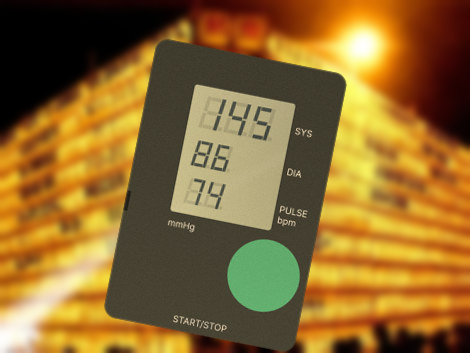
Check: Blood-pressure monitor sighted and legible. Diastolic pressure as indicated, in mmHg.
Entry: 86 mmHg
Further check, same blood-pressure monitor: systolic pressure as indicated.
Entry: 145 mmHg
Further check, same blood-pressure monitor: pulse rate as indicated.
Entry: 74 bpm
